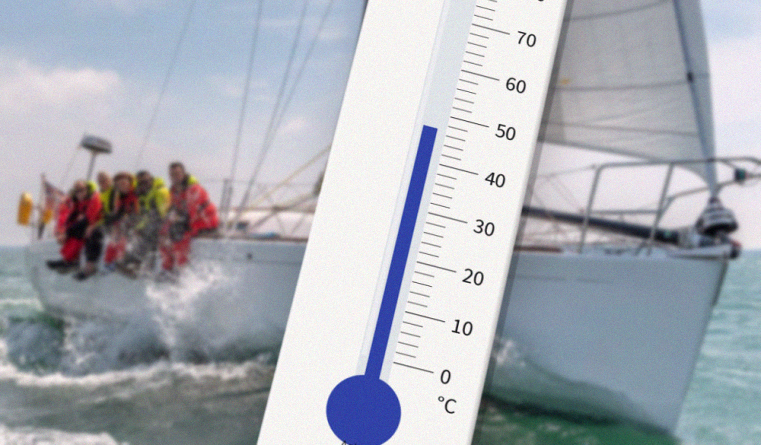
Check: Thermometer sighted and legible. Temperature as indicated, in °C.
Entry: 47 °C
